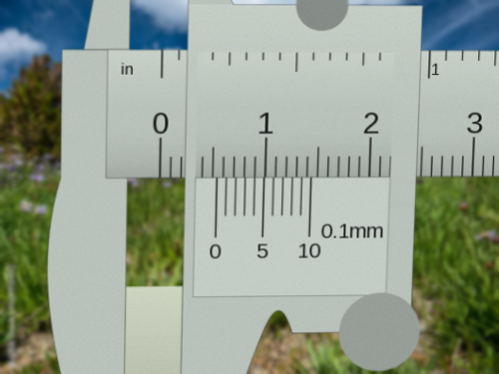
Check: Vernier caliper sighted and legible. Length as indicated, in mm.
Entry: 5.4 mm
